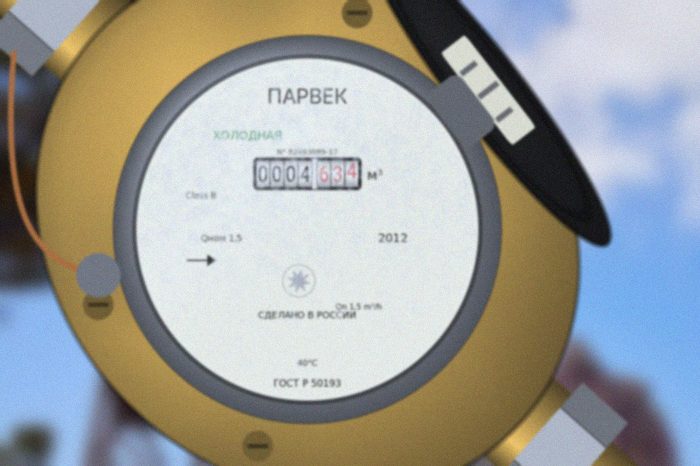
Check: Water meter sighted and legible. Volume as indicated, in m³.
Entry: 4.634 m³
